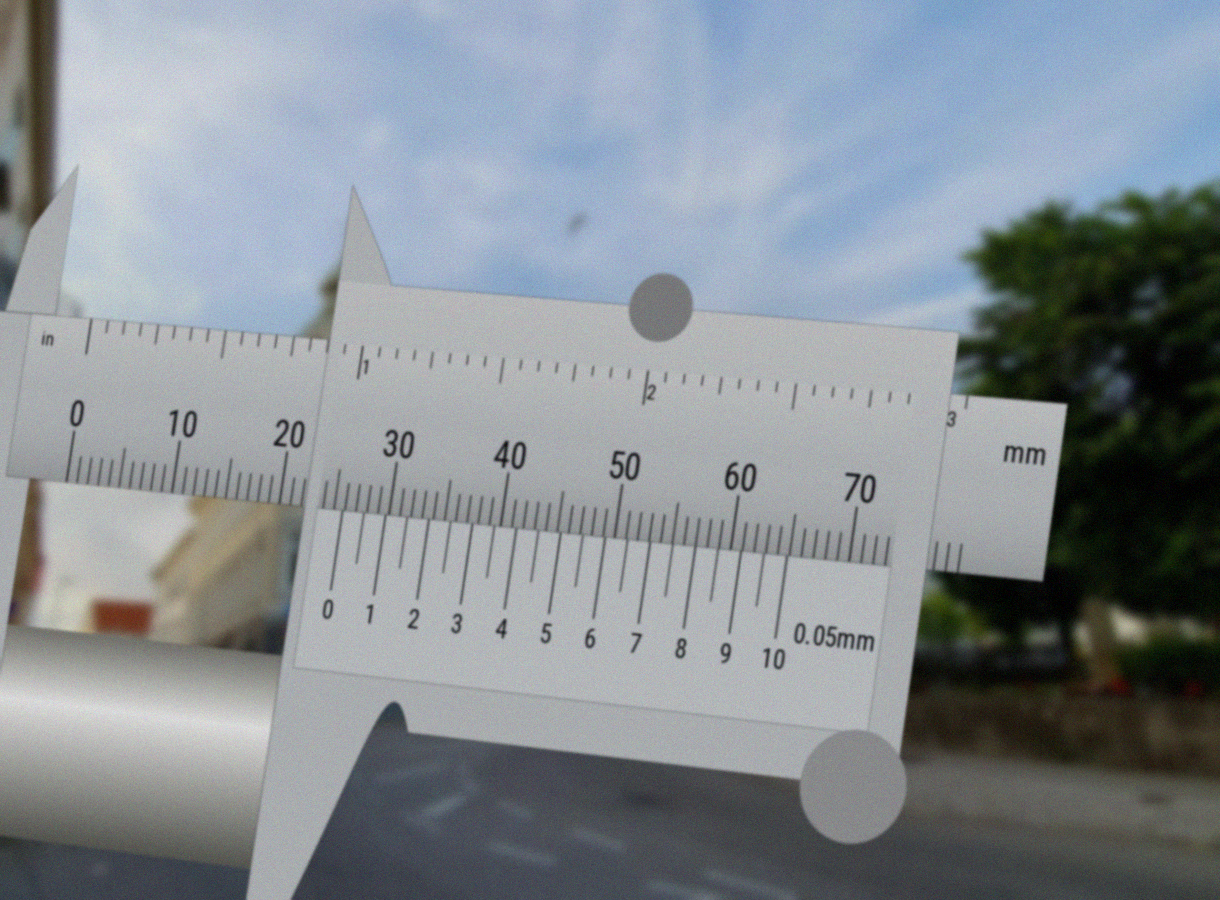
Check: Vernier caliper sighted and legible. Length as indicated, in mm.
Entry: 25.8 mm
